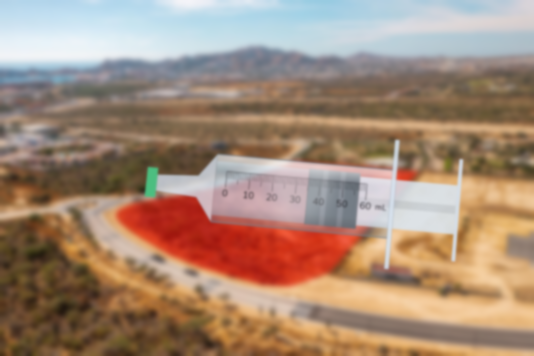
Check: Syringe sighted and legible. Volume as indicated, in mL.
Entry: 35 mL
